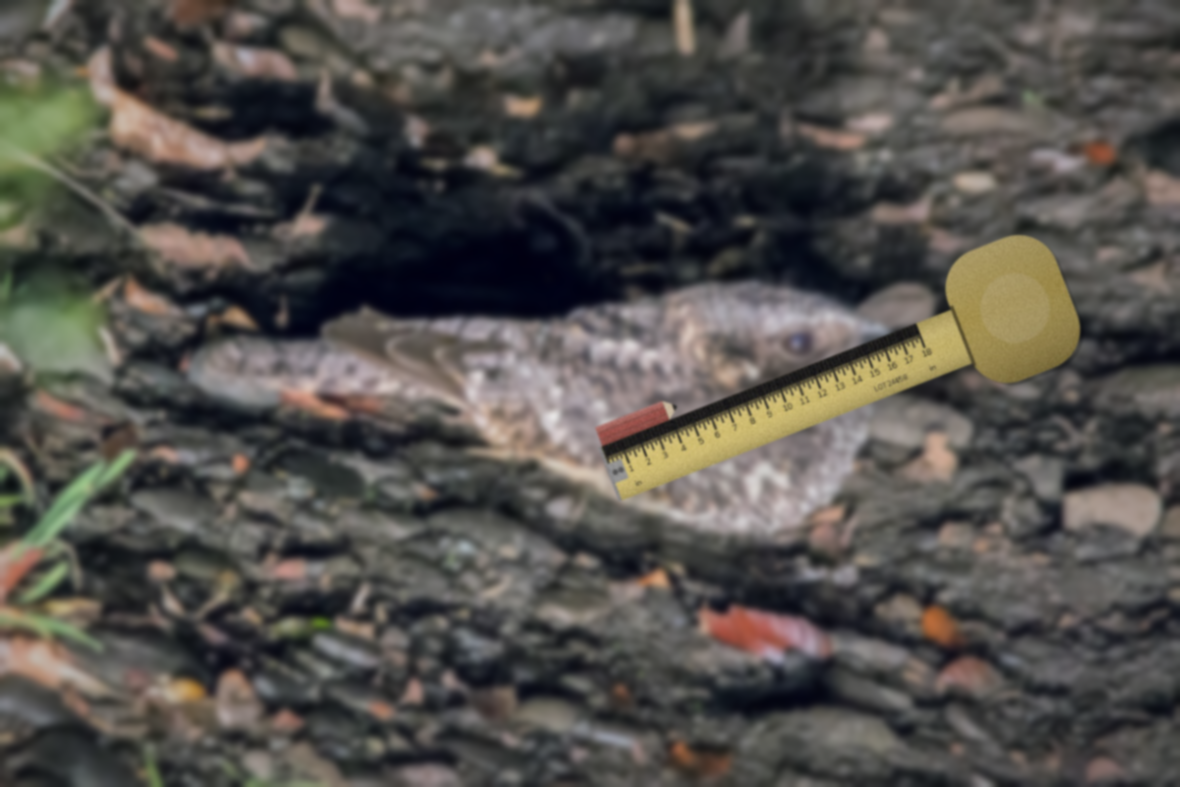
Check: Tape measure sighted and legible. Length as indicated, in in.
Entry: 4.5 in
